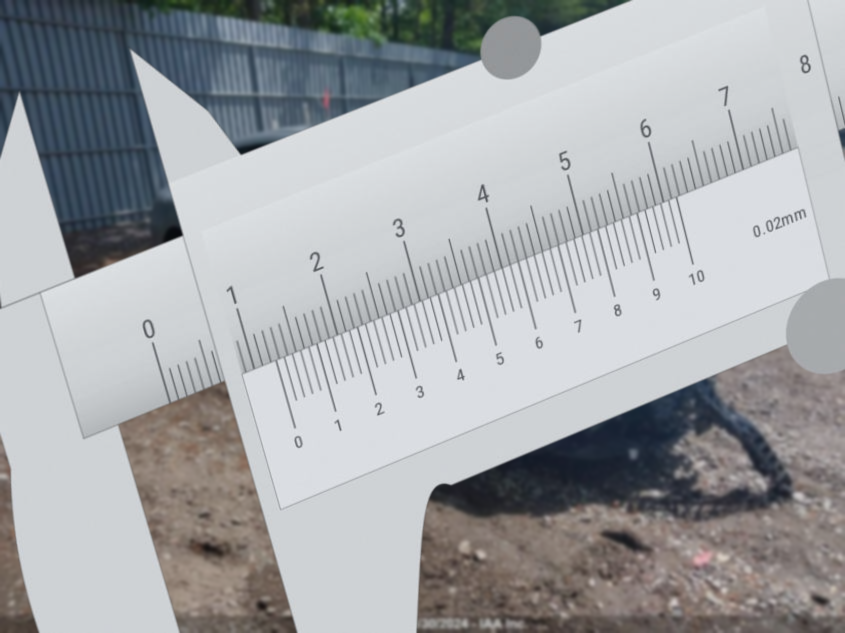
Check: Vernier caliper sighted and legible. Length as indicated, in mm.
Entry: 12.6 mm
